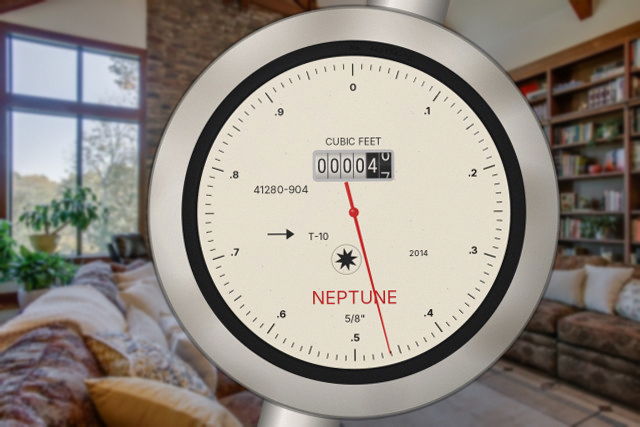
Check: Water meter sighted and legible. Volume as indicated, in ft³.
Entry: 46.46 ft³
